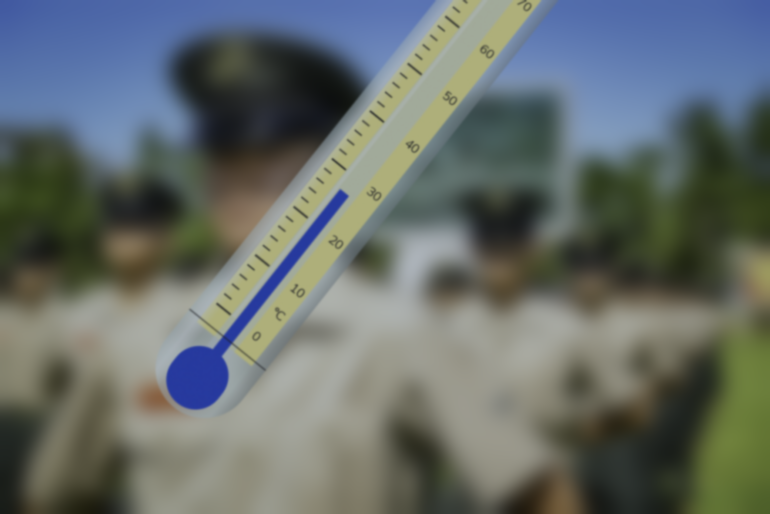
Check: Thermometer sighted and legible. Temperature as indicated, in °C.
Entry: 27 °C
